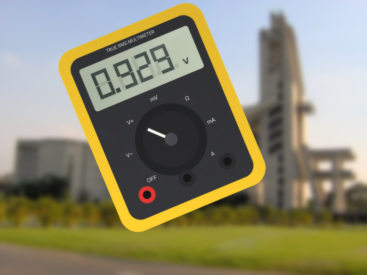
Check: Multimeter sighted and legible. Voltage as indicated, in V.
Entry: 0.929 V
